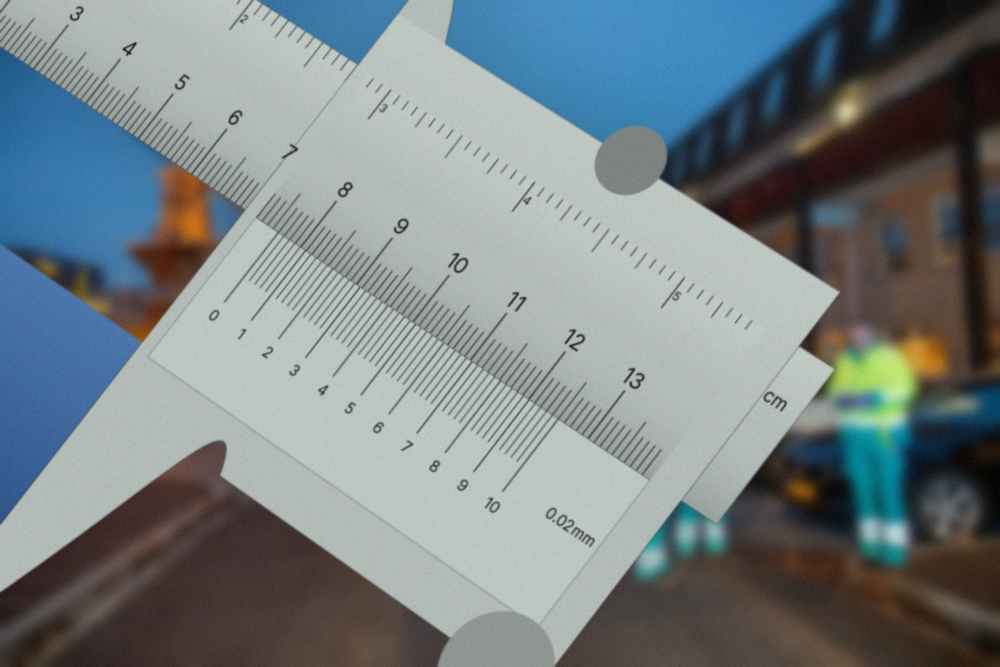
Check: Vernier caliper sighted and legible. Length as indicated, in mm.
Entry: 76.0 mm
